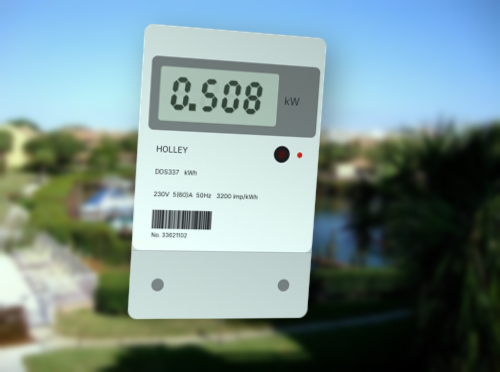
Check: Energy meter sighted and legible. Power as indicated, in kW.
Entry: 0.508 kW
